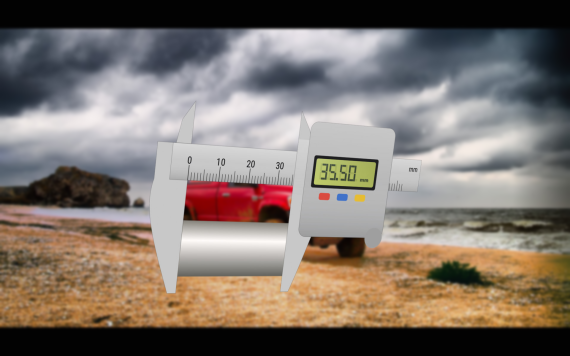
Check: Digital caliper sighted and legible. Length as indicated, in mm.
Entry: 35.50 mm
